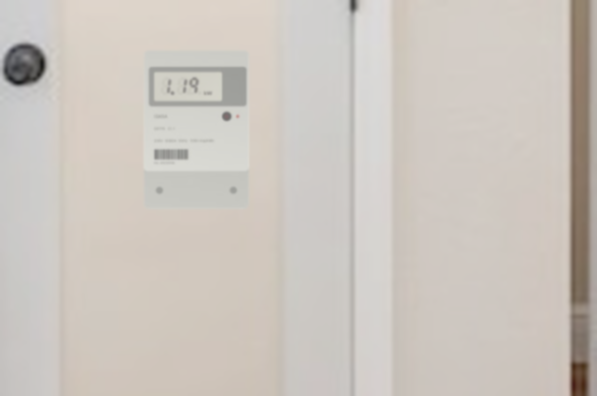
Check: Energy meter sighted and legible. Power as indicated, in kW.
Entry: 1.19 kW
